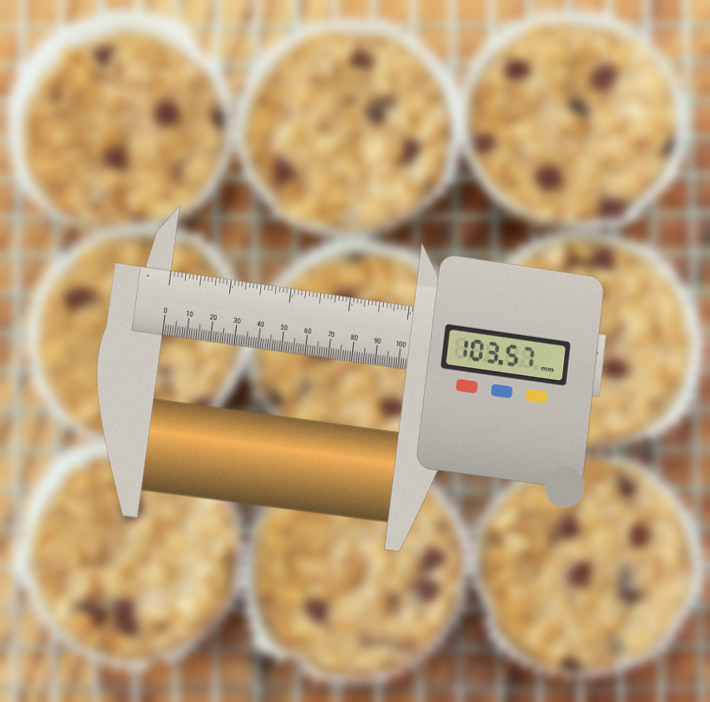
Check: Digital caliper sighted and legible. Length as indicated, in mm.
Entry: 103.57 mm
